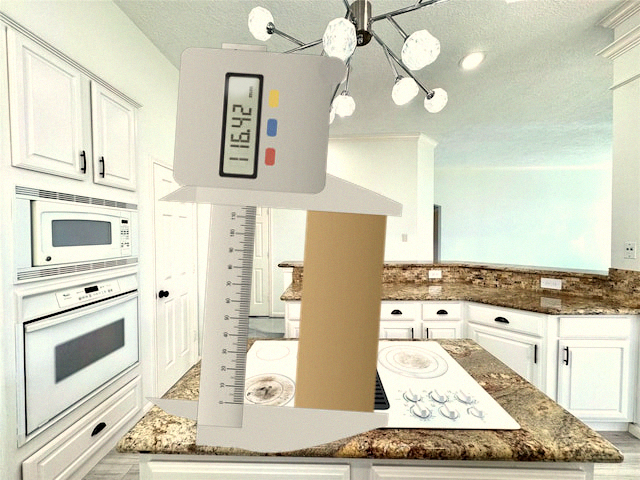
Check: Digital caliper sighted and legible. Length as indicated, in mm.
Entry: 116.42 mm
